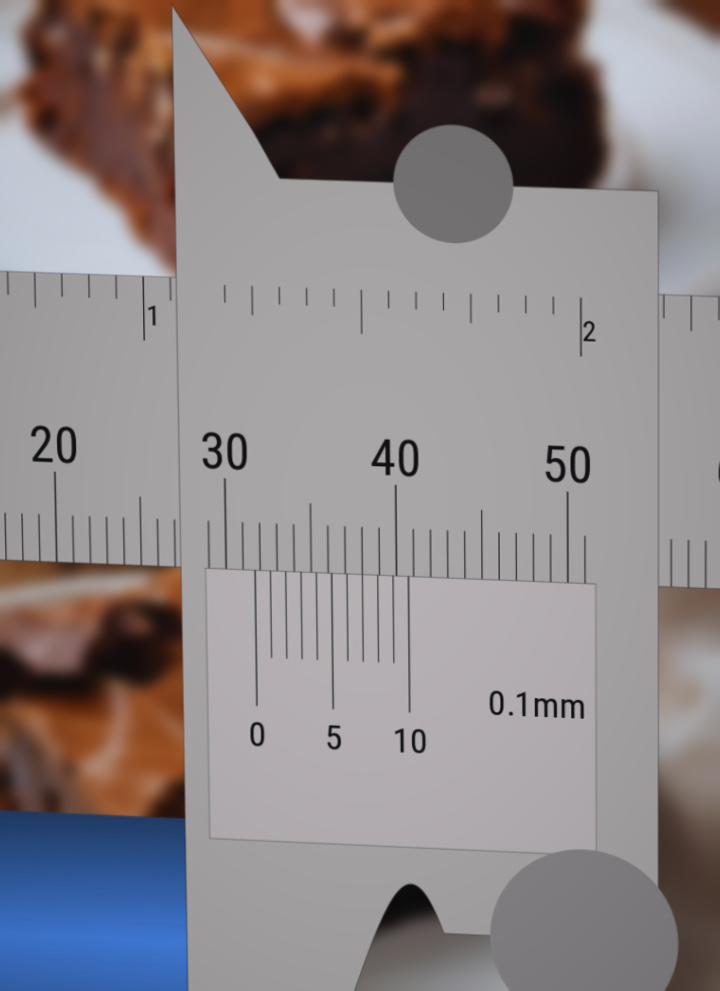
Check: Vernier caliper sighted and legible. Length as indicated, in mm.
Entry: 31.7 mm
